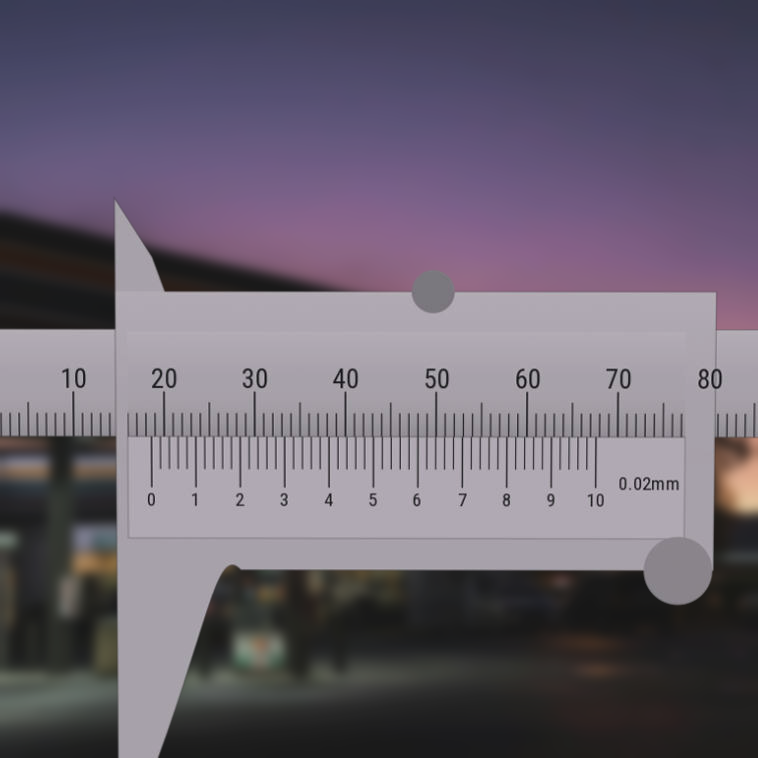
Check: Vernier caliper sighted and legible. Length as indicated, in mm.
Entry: 18.6 mm
